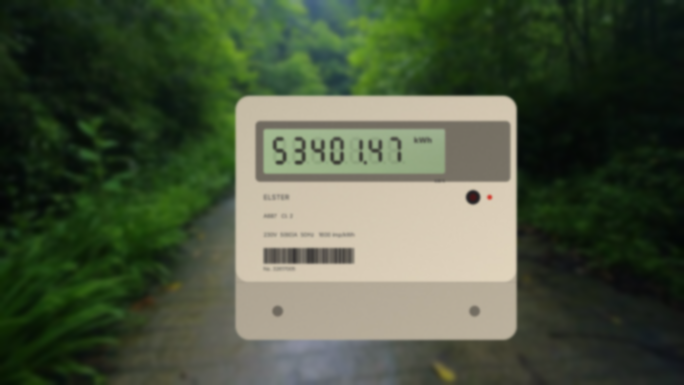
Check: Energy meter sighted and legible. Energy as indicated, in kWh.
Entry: 53401.47 kWh
